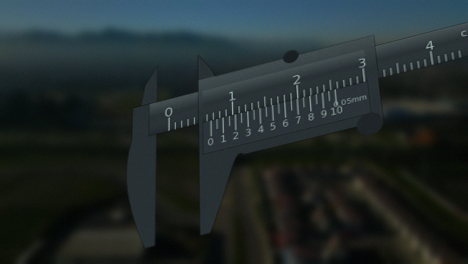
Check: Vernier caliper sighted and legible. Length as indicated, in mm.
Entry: 6.6 mm
